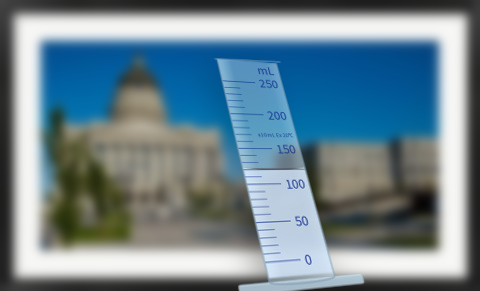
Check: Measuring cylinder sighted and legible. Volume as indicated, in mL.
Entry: 120 mL
